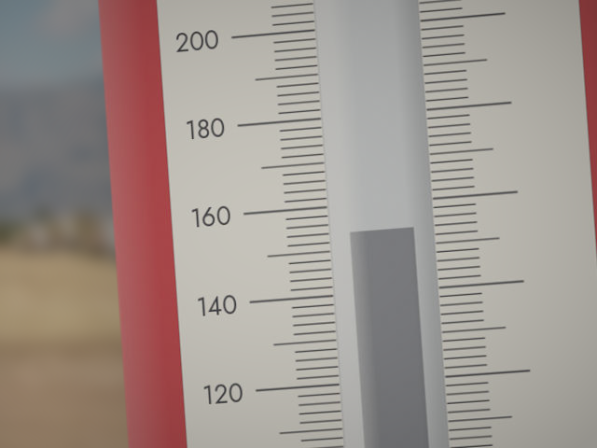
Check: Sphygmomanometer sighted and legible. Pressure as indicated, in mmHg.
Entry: 154 mmHg
